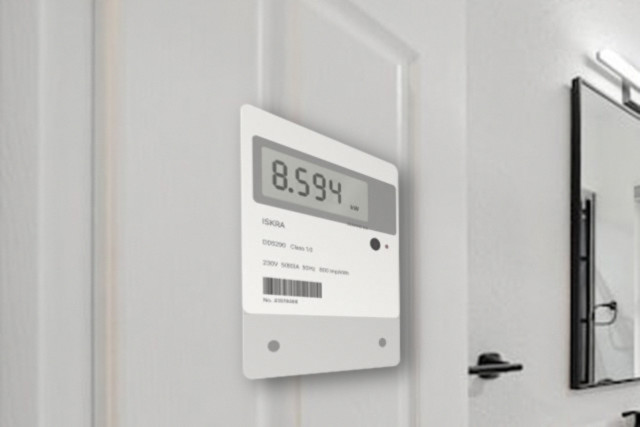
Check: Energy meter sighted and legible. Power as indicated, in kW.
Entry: 8.594 kW
